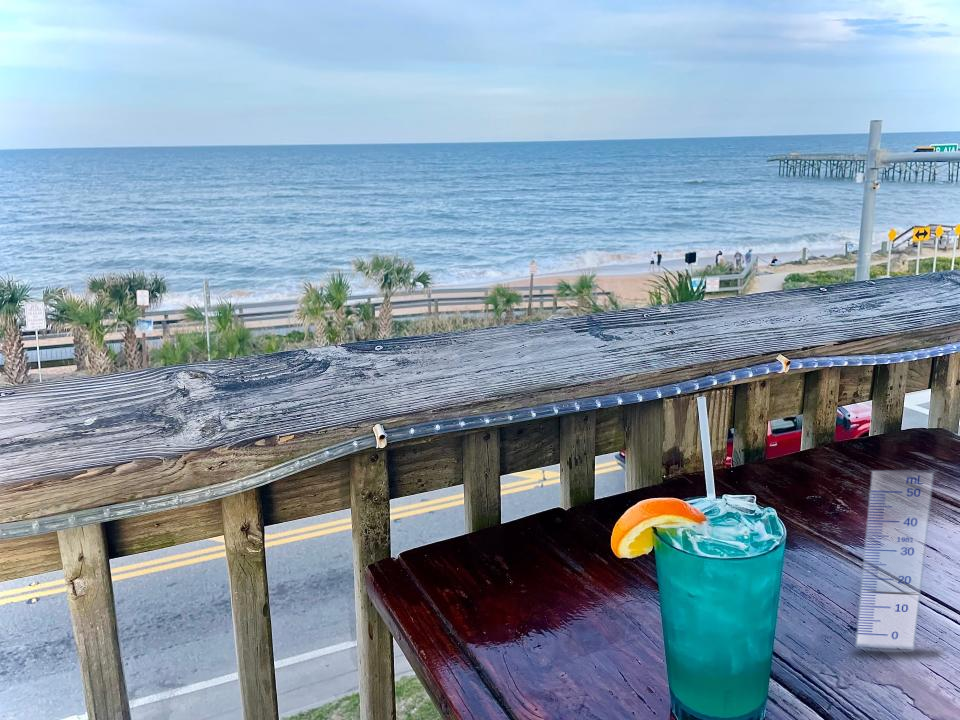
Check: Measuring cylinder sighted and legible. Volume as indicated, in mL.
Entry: 15 mL
